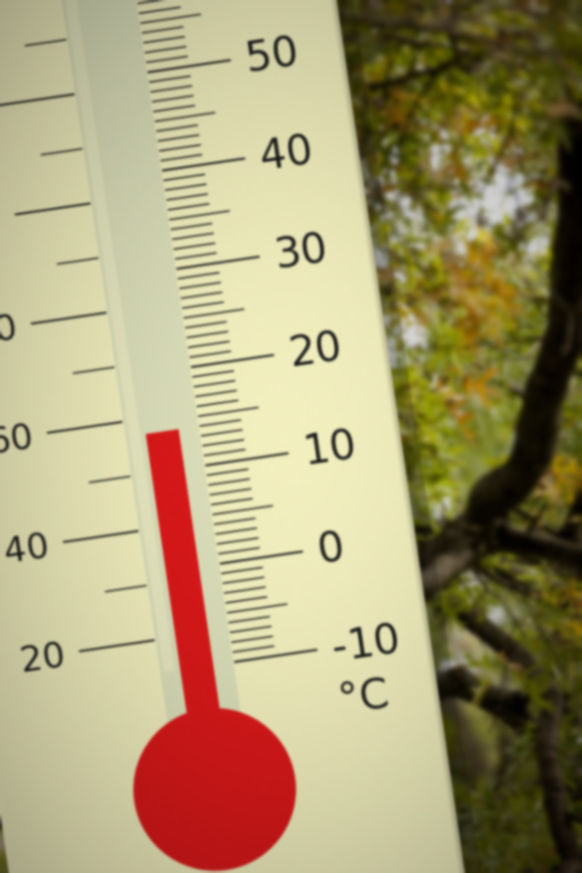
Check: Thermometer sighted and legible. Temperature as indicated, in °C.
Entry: 14 °C
